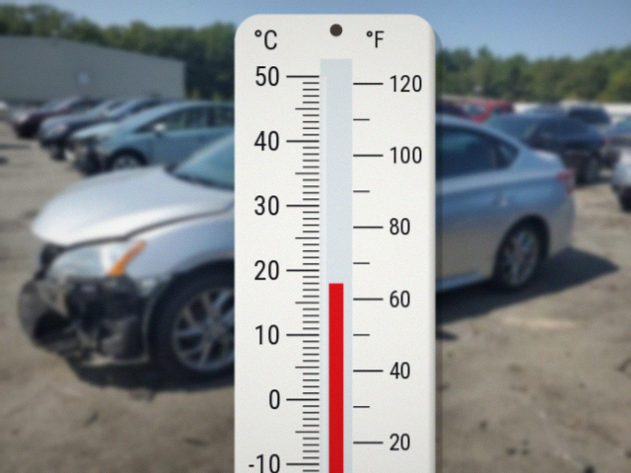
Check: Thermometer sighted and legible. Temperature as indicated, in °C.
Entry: 18 °C
